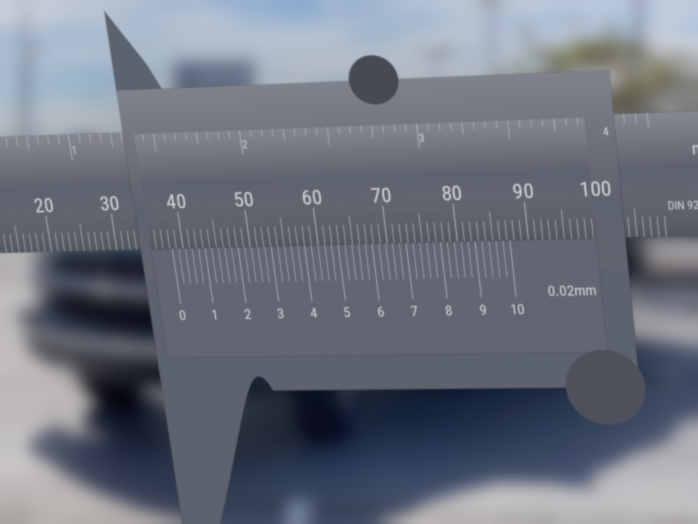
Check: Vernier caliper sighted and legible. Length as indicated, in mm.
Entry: 38.4 mm
